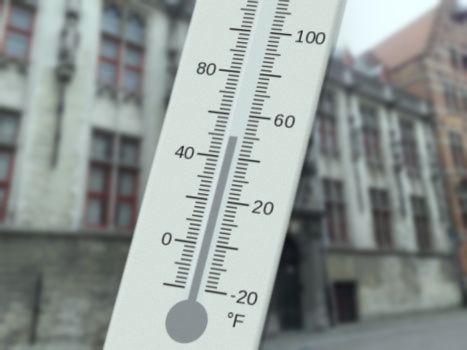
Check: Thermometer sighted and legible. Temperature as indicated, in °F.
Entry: 50 °F
